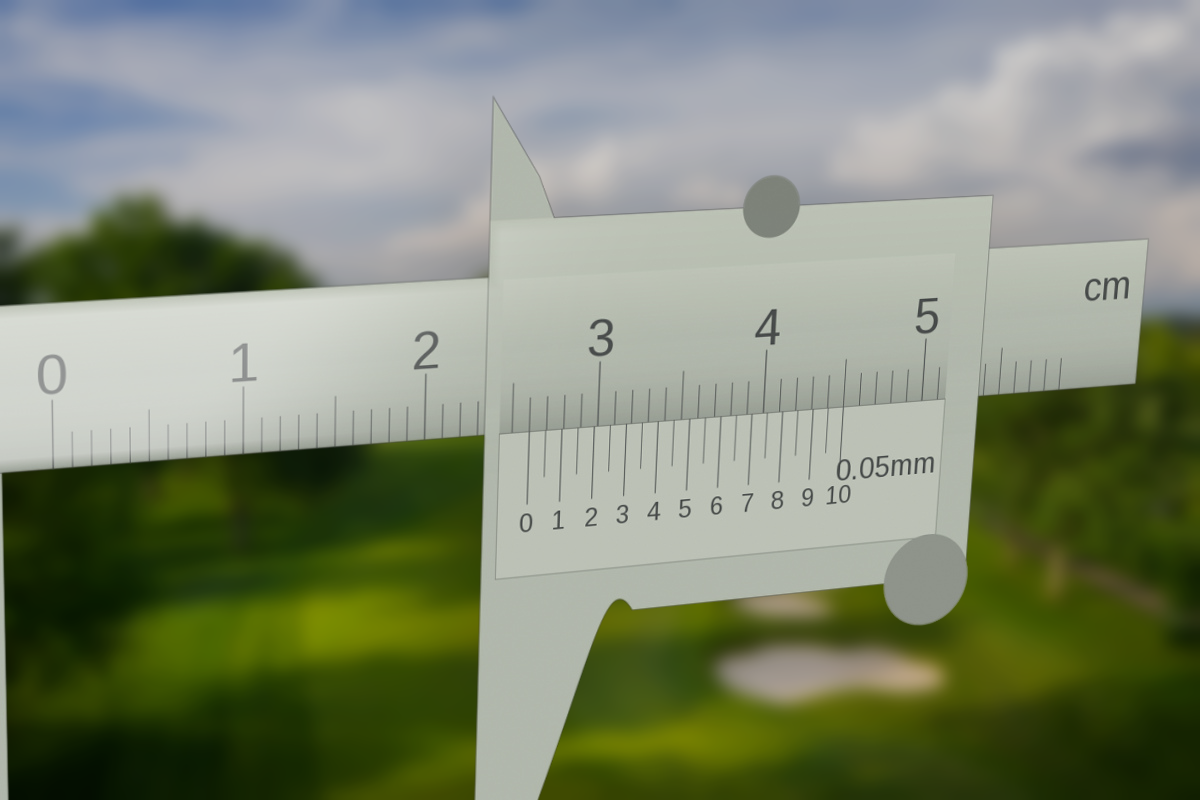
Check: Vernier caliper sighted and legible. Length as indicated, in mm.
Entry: 26.0 mm
